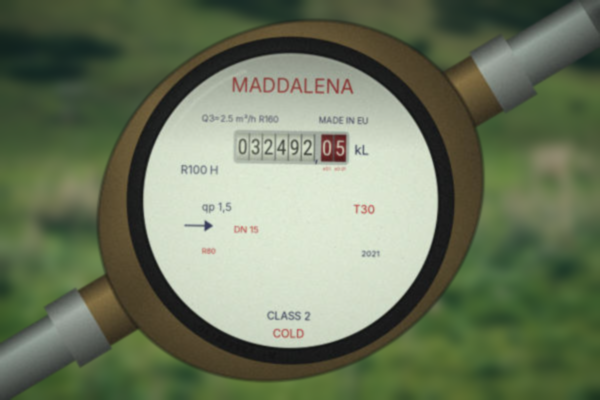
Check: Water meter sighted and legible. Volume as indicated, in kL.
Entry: 32492.05 kL
